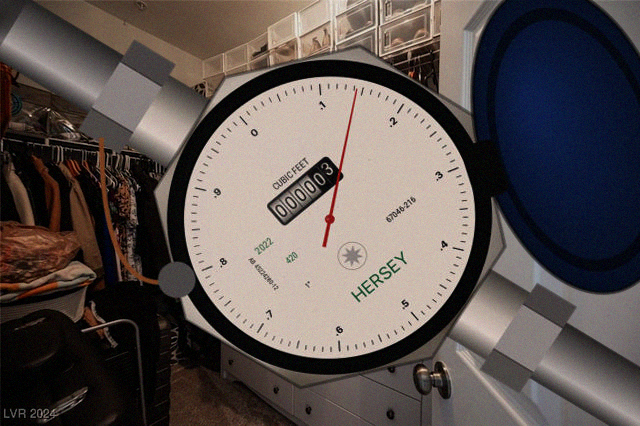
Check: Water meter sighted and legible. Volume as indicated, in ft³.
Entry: 3.14 ft³
